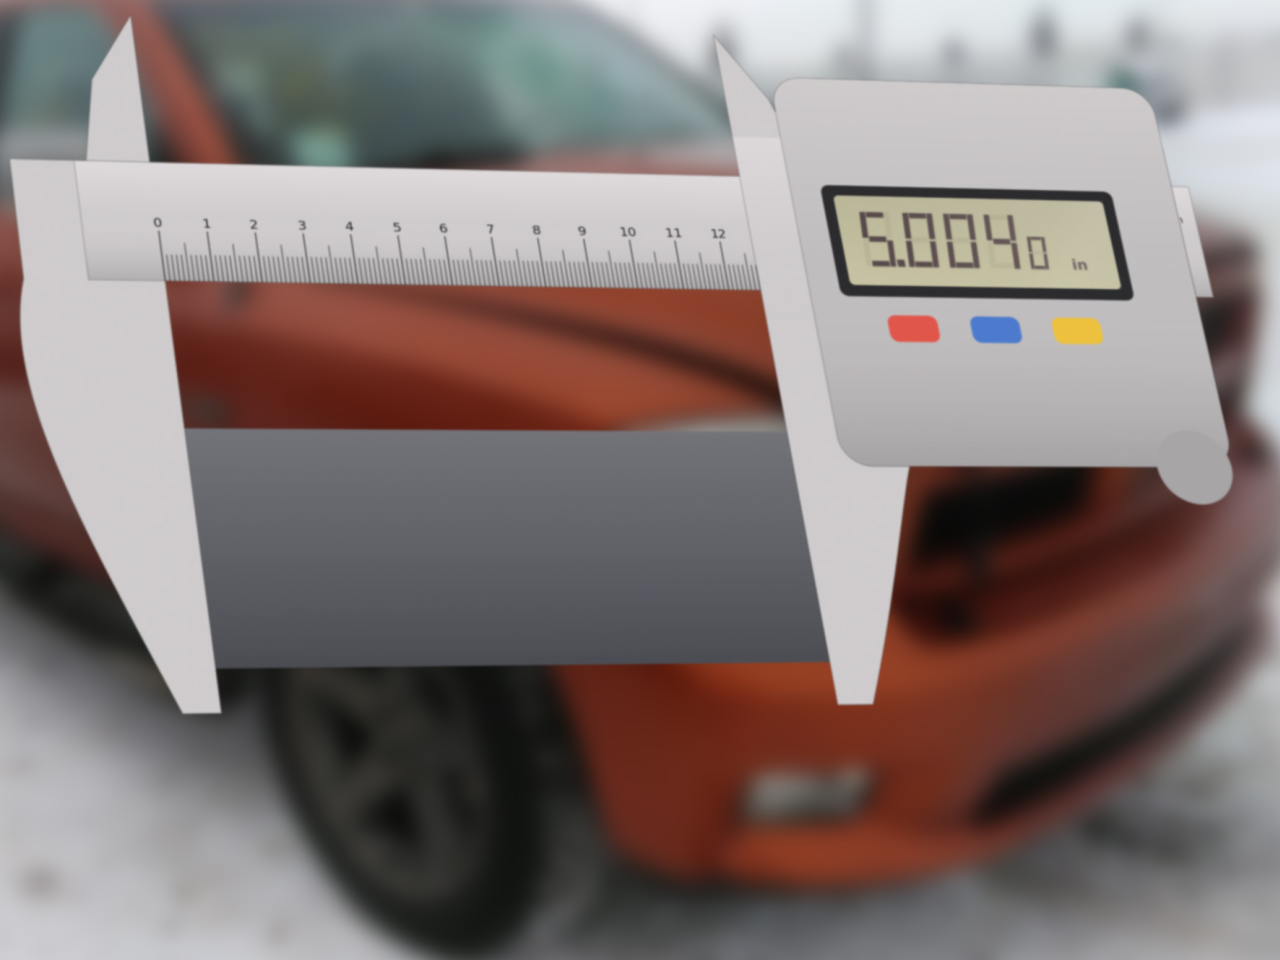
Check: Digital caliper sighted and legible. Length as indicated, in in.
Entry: 5.0040 in
